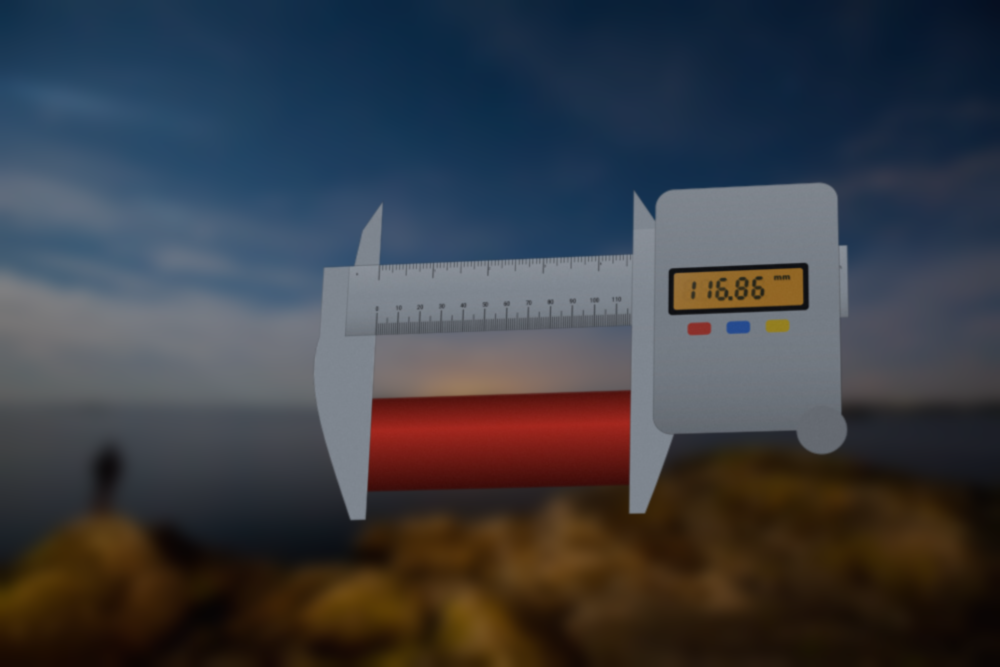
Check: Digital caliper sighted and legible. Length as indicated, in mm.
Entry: 116.86 mm
